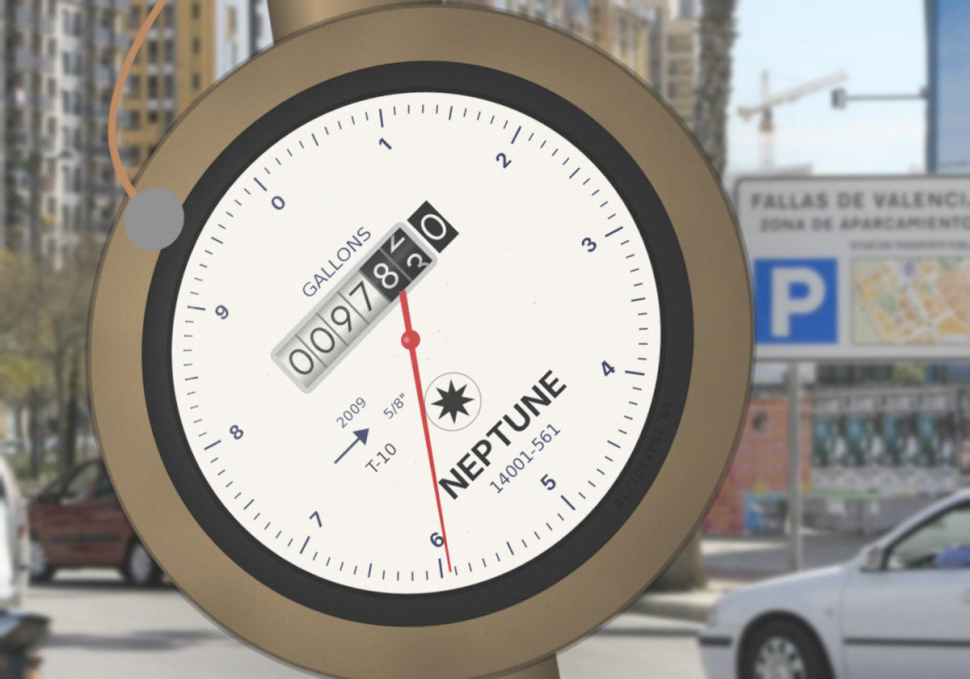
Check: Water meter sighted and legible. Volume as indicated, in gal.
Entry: 97825.9 gal
